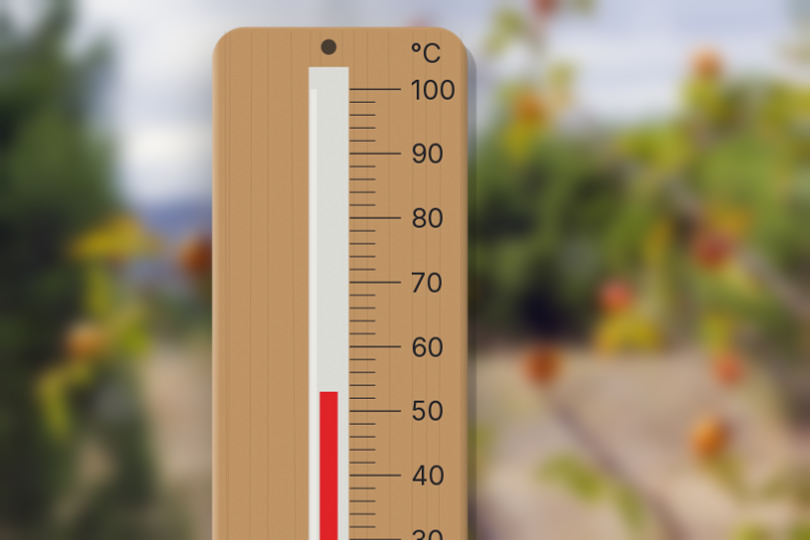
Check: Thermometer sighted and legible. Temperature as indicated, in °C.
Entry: 53 °C
